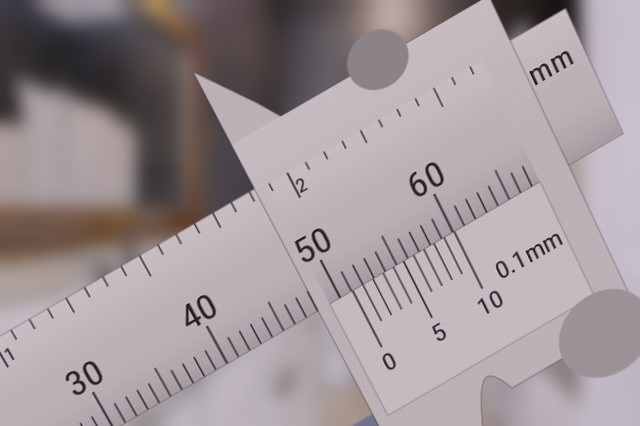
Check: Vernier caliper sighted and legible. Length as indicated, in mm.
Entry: 51.1 mm
